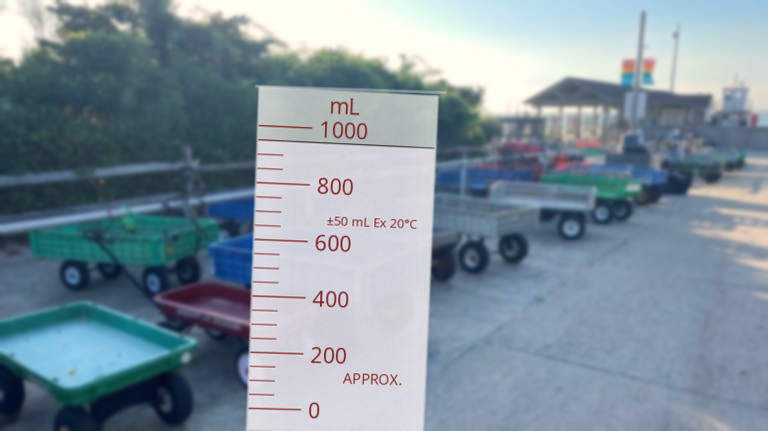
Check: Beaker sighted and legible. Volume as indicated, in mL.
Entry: 950 mL
